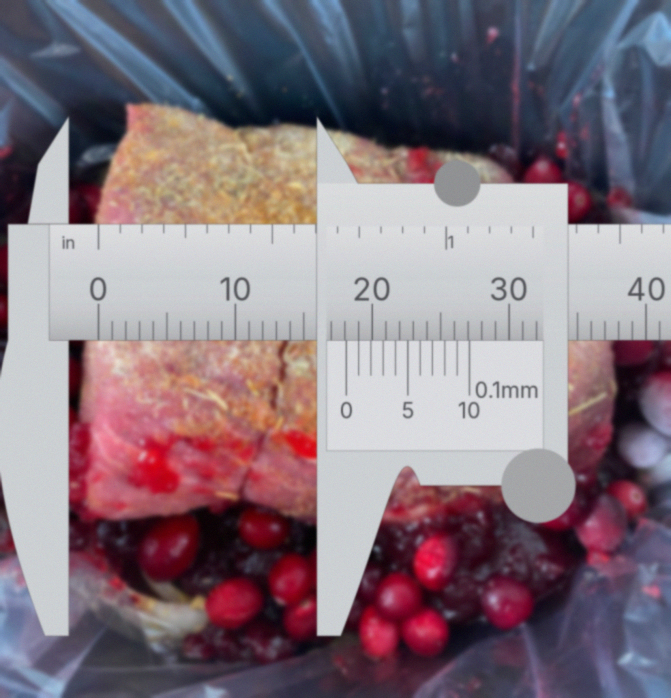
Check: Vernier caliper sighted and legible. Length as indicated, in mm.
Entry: 18.1 mm
